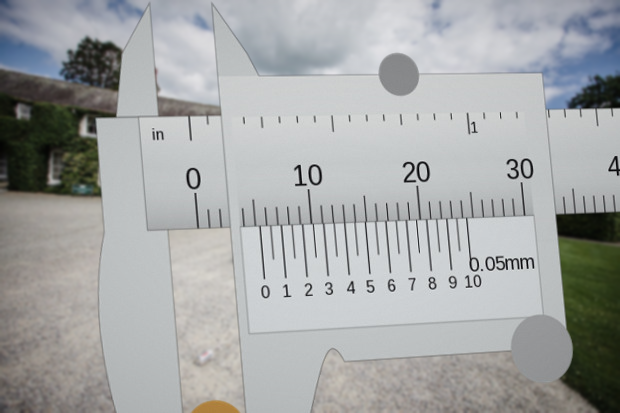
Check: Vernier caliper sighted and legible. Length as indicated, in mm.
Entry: 5.4 mm
